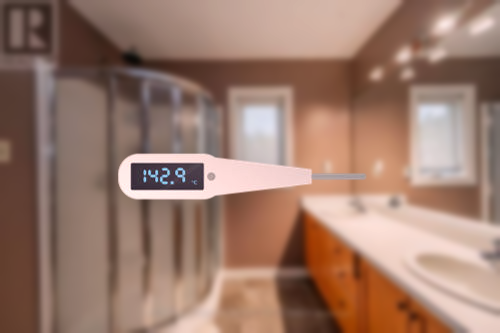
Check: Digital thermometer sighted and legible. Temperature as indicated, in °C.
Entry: 142.9 °C
